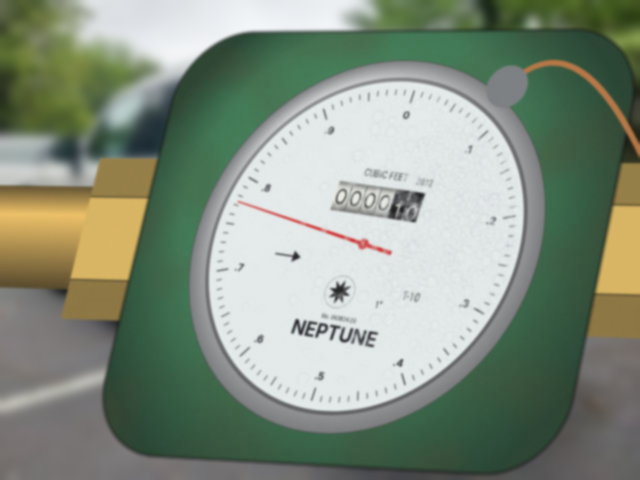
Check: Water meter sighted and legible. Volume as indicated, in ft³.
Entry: 9.77 ft³
